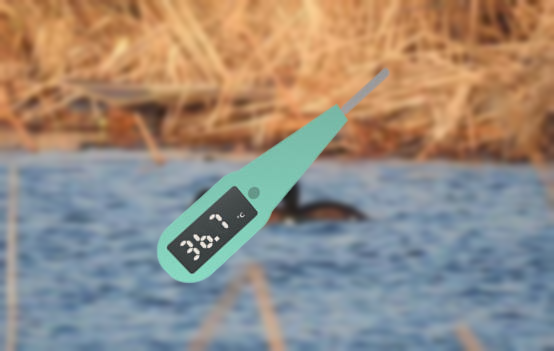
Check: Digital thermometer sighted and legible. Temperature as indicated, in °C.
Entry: 36.7 °C
